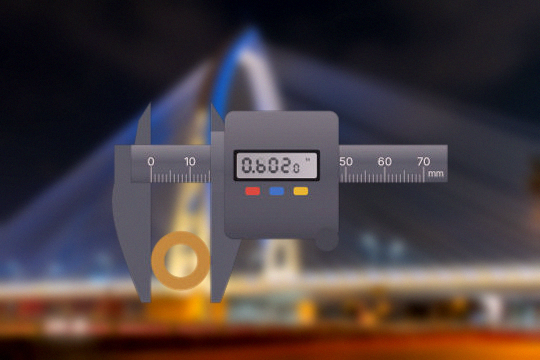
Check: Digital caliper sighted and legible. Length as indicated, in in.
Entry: 0.6020 in
